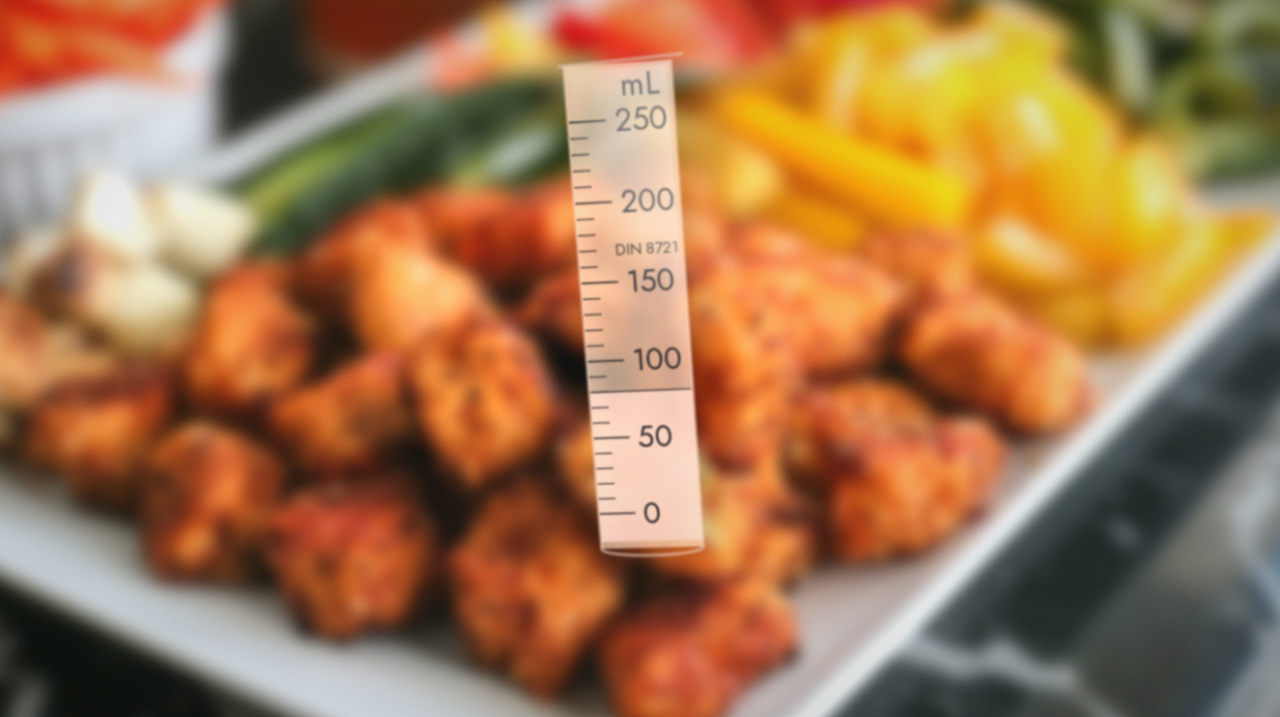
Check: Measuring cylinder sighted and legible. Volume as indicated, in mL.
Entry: 80 mL
